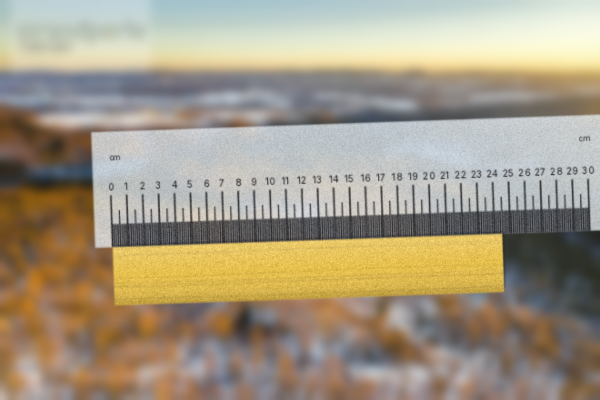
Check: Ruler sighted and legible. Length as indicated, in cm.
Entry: 24.5 cm
